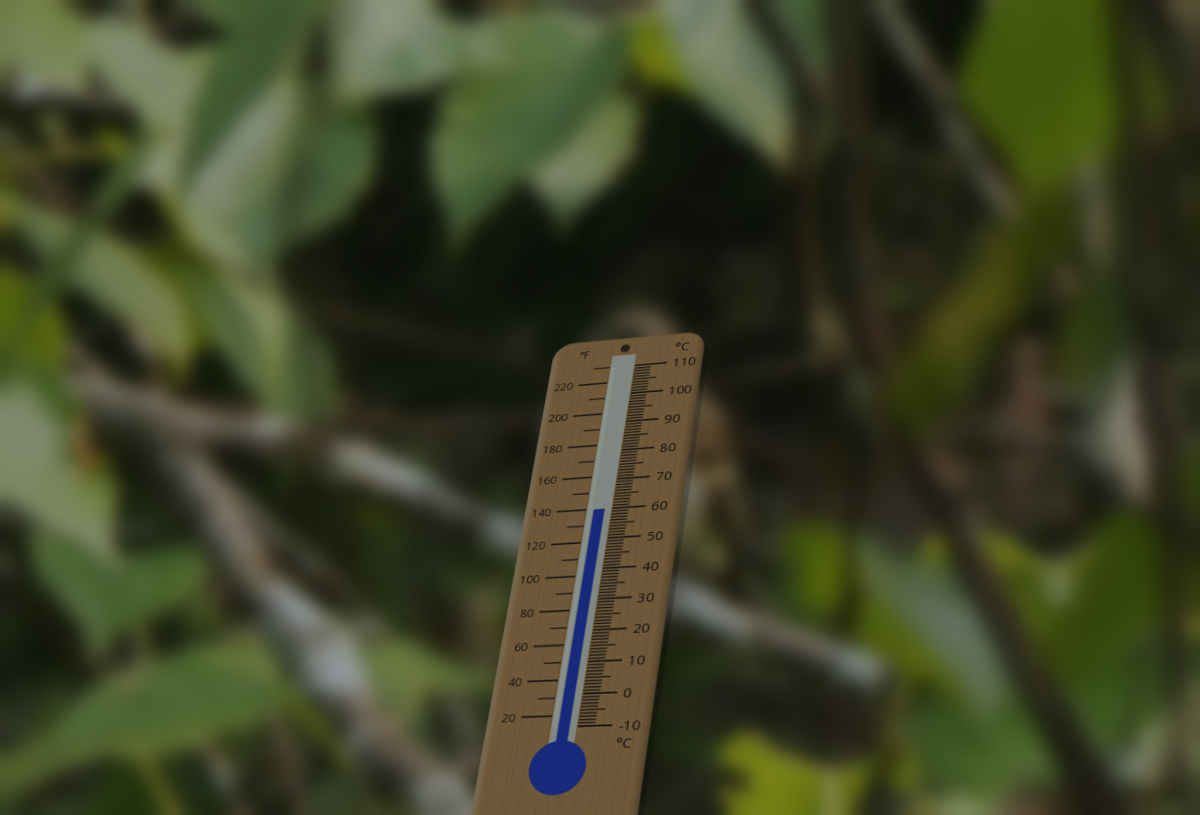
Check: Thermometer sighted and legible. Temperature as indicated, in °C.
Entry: 60 °C
